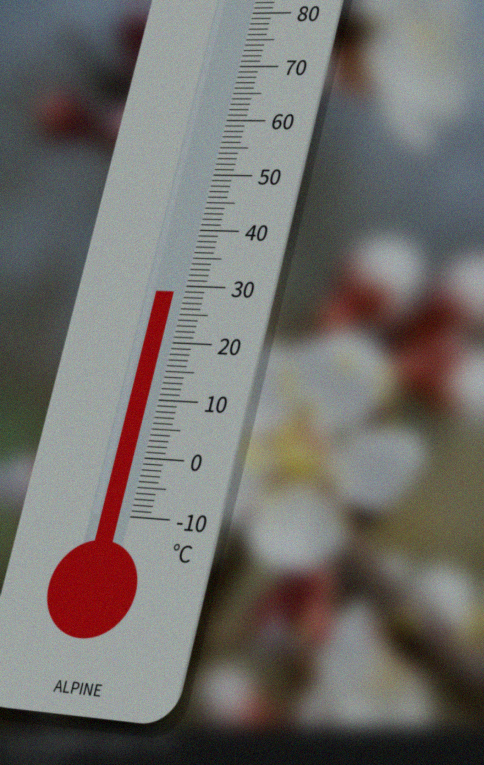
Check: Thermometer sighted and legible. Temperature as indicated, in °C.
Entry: 29 °C
